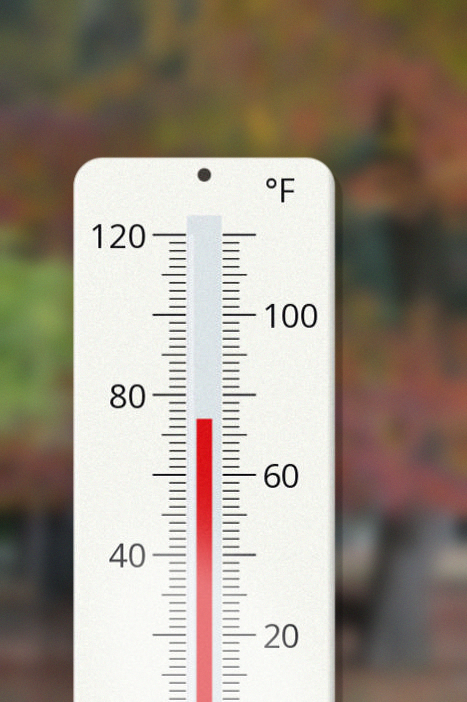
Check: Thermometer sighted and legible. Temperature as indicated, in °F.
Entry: 74 °F
